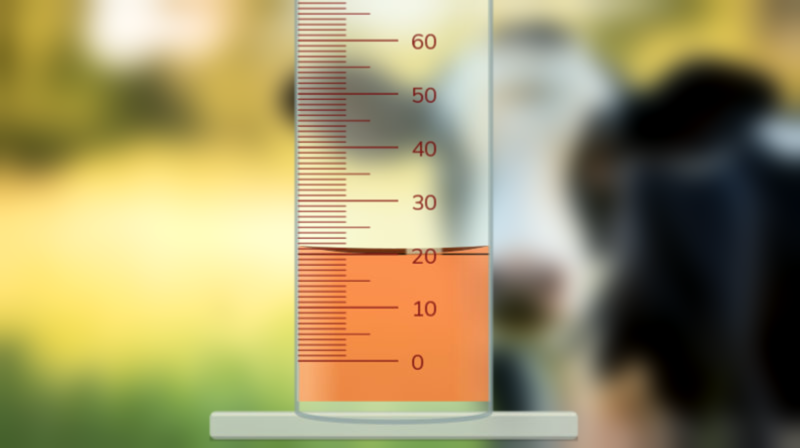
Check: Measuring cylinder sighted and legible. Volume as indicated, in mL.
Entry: 20 mL
